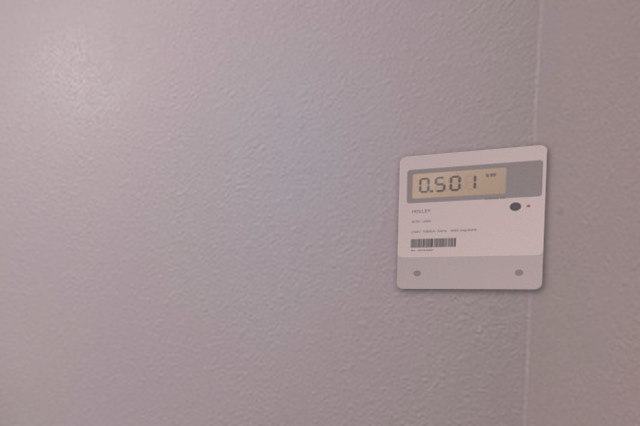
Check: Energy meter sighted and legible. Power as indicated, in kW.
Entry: 0.501 kW
